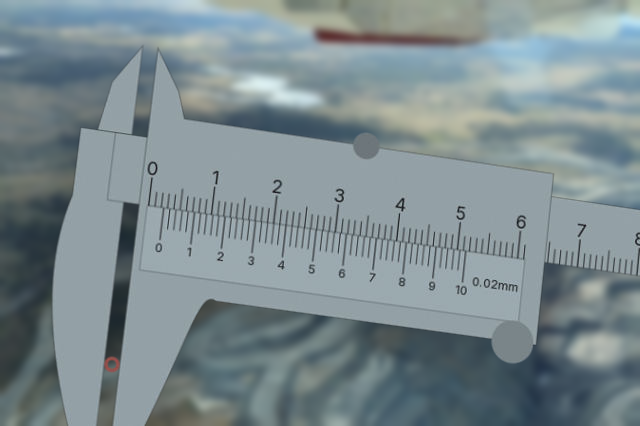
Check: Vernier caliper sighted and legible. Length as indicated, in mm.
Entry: 2.4 mm
